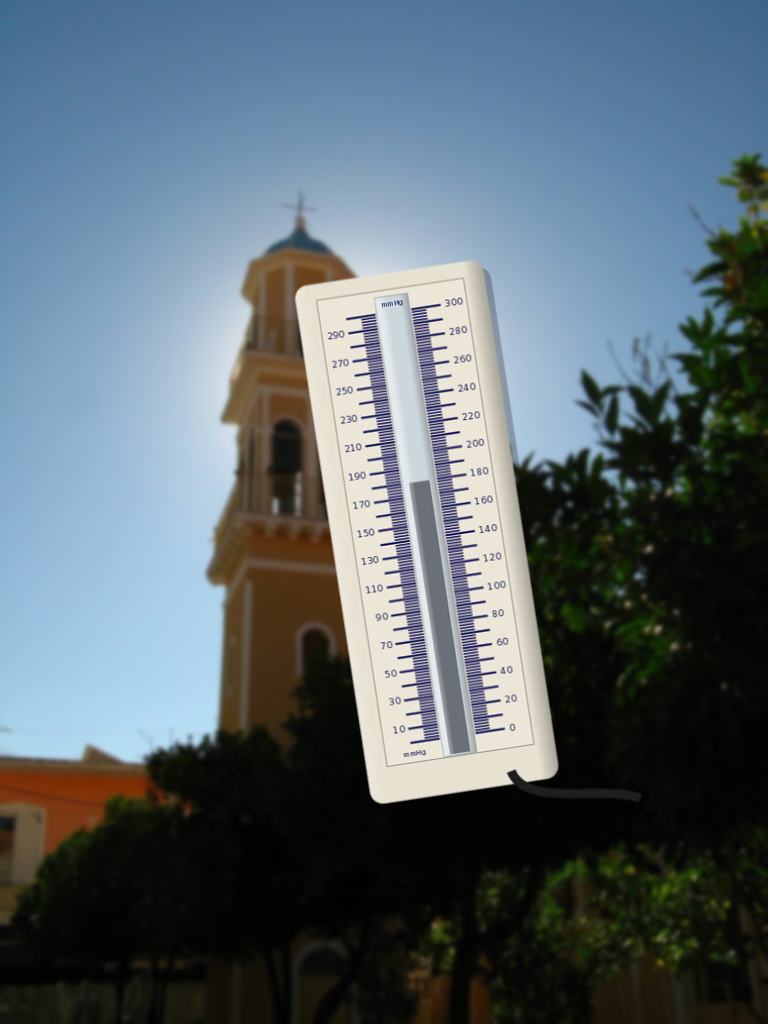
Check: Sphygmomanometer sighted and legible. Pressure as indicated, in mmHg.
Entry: 180 mmHg
